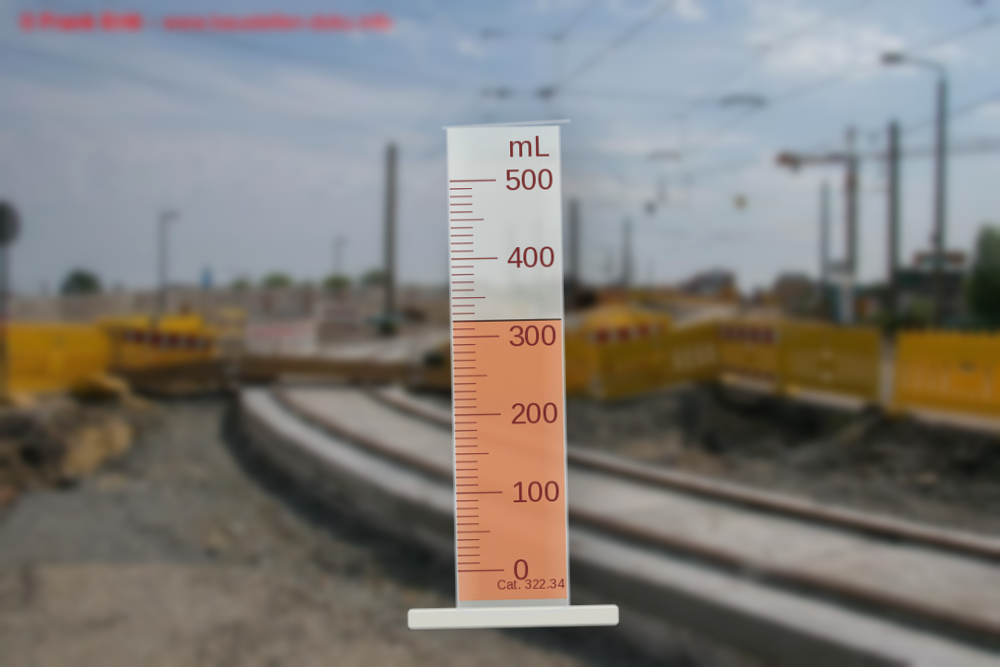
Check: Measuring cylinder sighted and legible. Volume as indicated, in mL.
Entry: 320 mL
